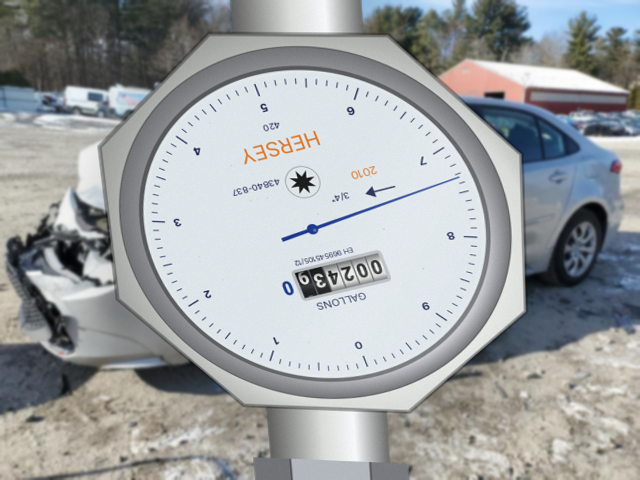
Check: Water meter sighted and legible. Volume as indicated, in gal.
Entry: 24387.3 gal
